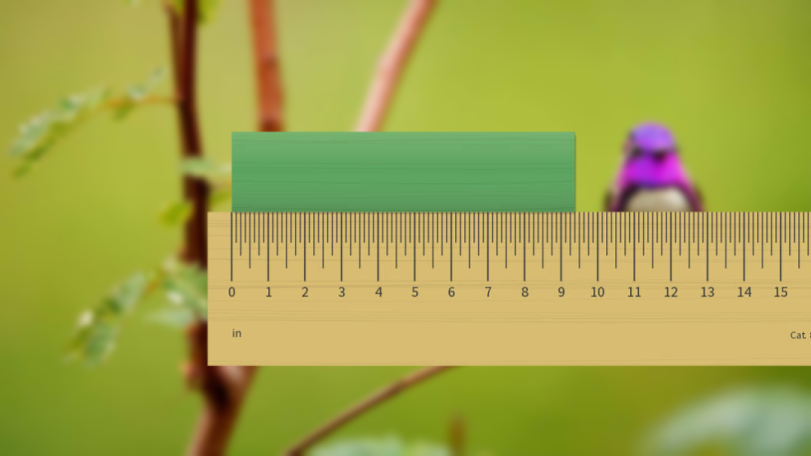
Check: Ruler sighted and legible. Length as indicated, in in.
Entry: 9.375 in
